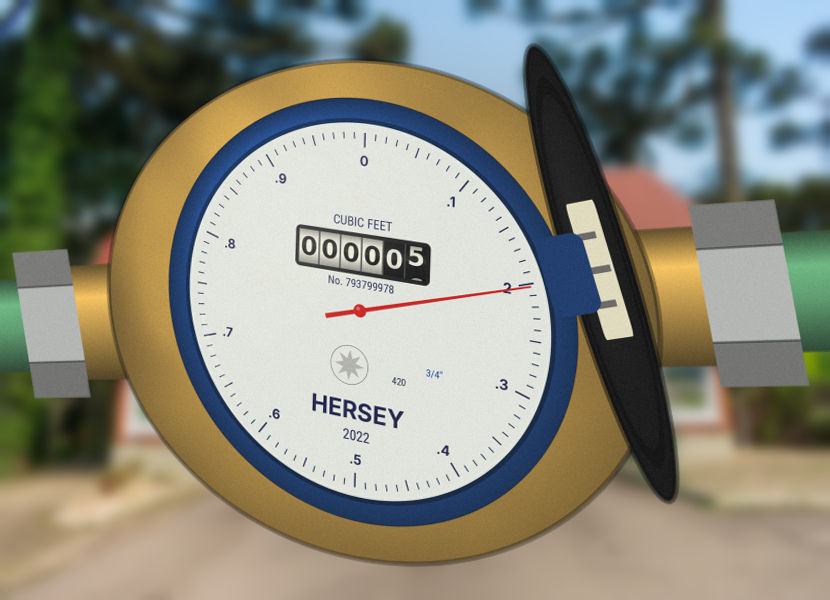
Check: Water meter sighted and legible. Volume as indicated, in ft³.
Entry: 5.20 ft³
